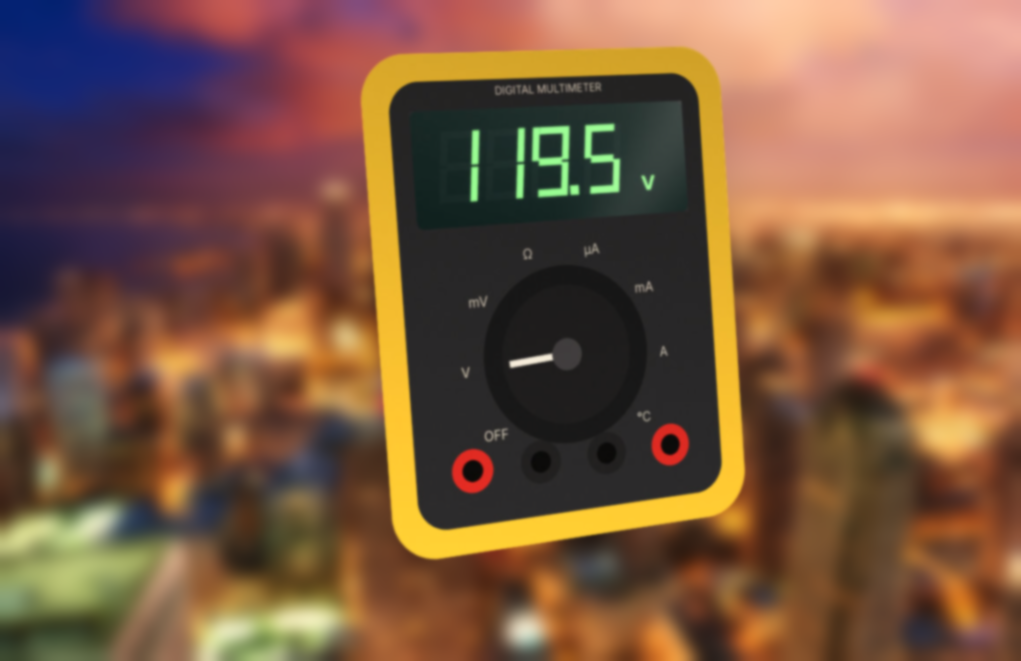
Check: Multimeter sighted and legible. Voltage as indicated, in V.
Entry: 119.5 V
